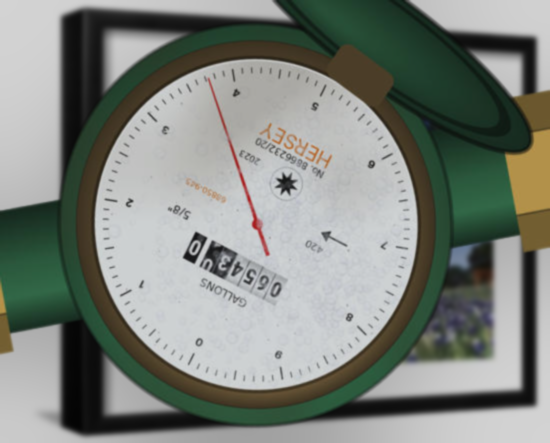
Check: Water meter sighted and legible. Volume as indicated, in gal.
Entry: 654303.7 gal
